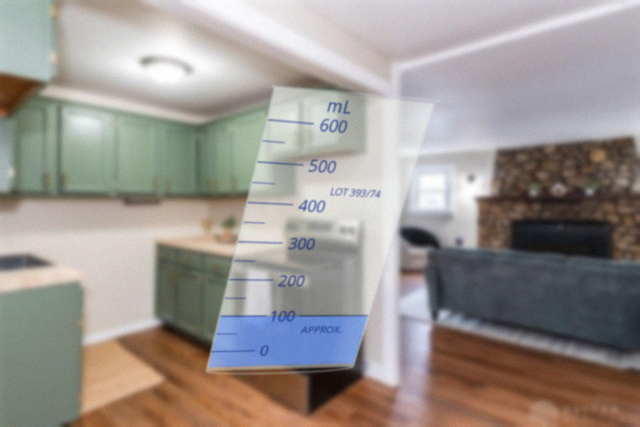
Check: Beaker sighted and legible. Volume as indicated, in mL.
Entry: 100 mL
